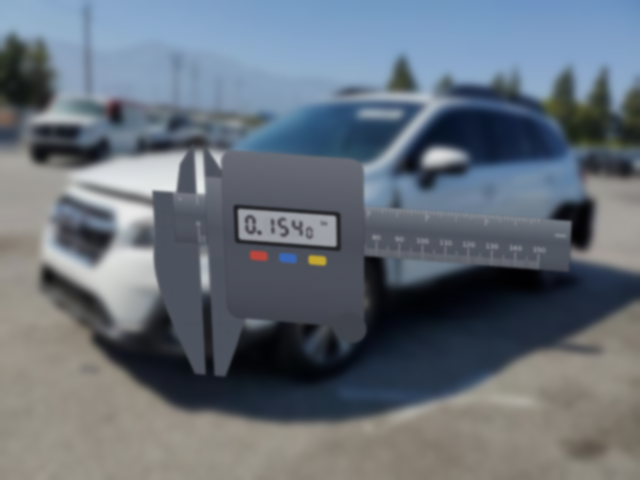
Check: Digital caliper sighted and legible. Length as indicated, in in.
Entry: 0.1540 in
